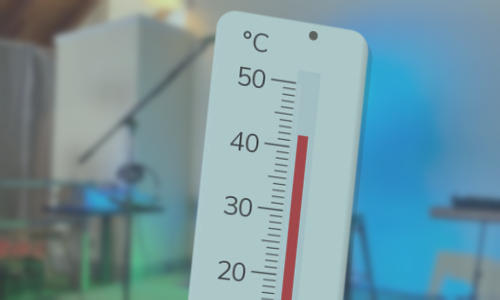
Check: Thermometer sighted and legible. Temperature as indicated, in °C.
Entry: 42 °C
